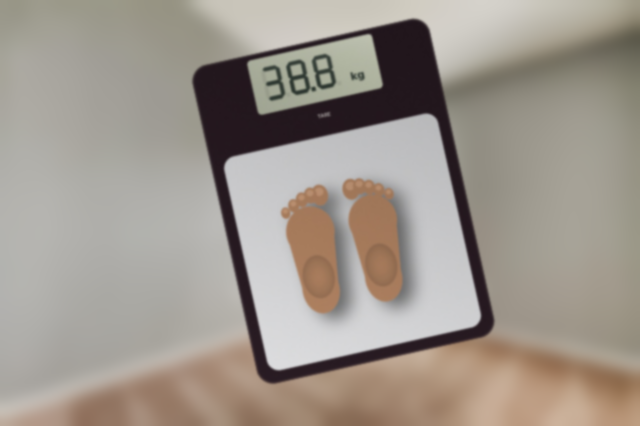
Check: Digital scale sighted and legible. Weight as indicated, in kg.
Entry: 38.8 kg
